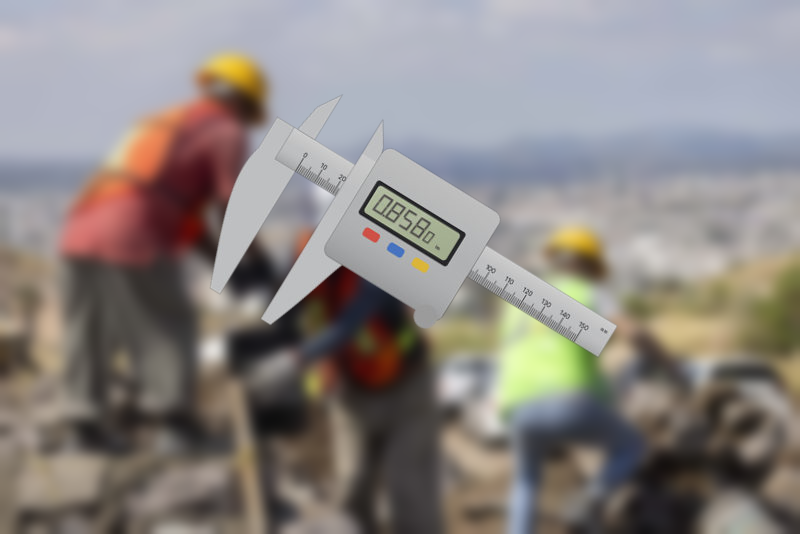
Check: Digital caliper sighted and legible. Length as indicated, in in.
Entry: 0.8580 in
